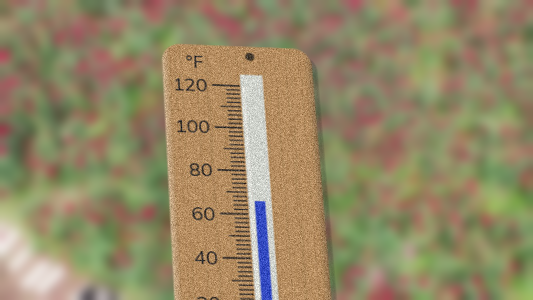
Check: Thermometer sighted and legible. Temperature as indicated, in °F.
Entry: 66 °F
